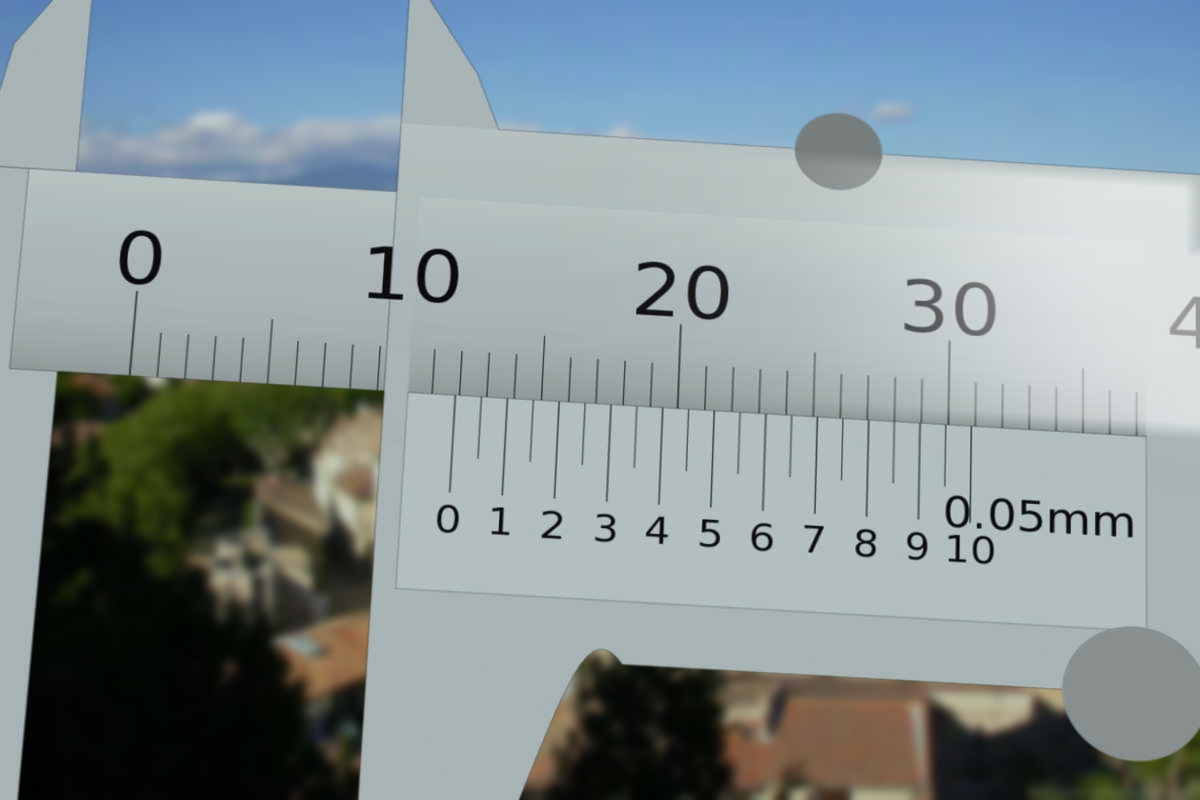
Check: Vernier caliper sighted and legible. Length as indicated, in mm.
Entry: 11.85 mm
